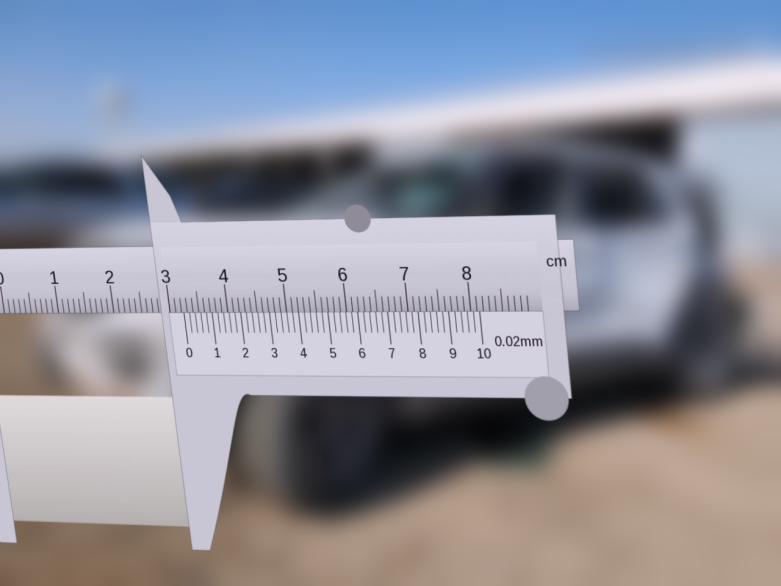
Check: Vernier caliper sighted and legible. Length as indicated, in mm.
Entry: 32.4 mm
